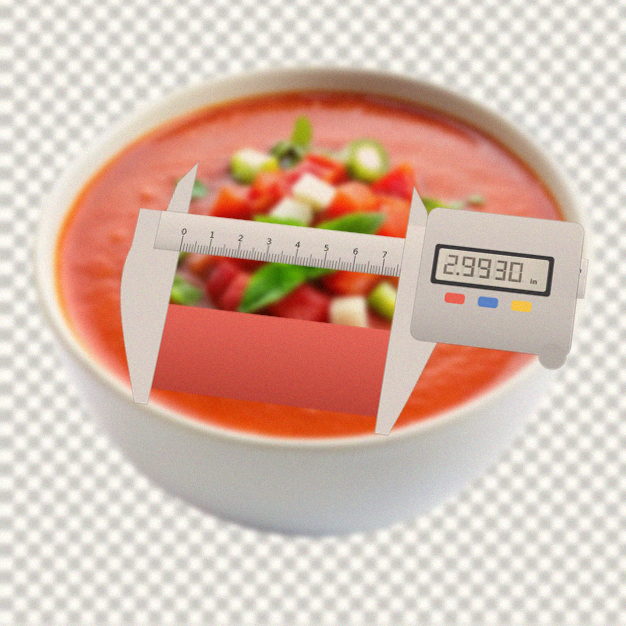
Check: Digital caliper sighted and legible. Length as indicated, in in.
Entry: 2.9930 in
